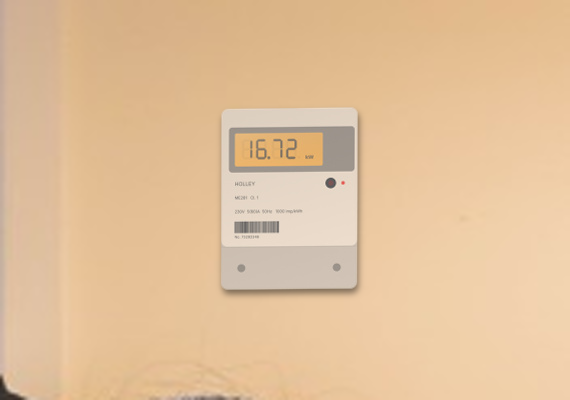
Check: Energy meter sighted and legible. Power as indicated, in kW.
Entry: 16.72 kW
